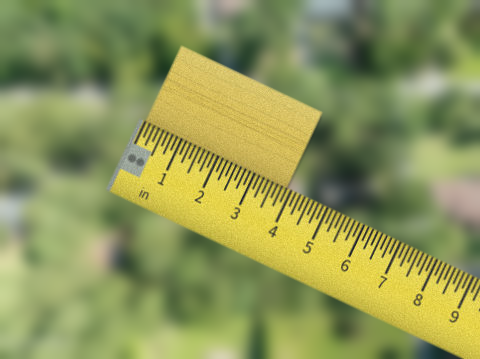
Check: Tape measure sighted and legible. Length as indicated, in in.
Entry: 3.875 in
